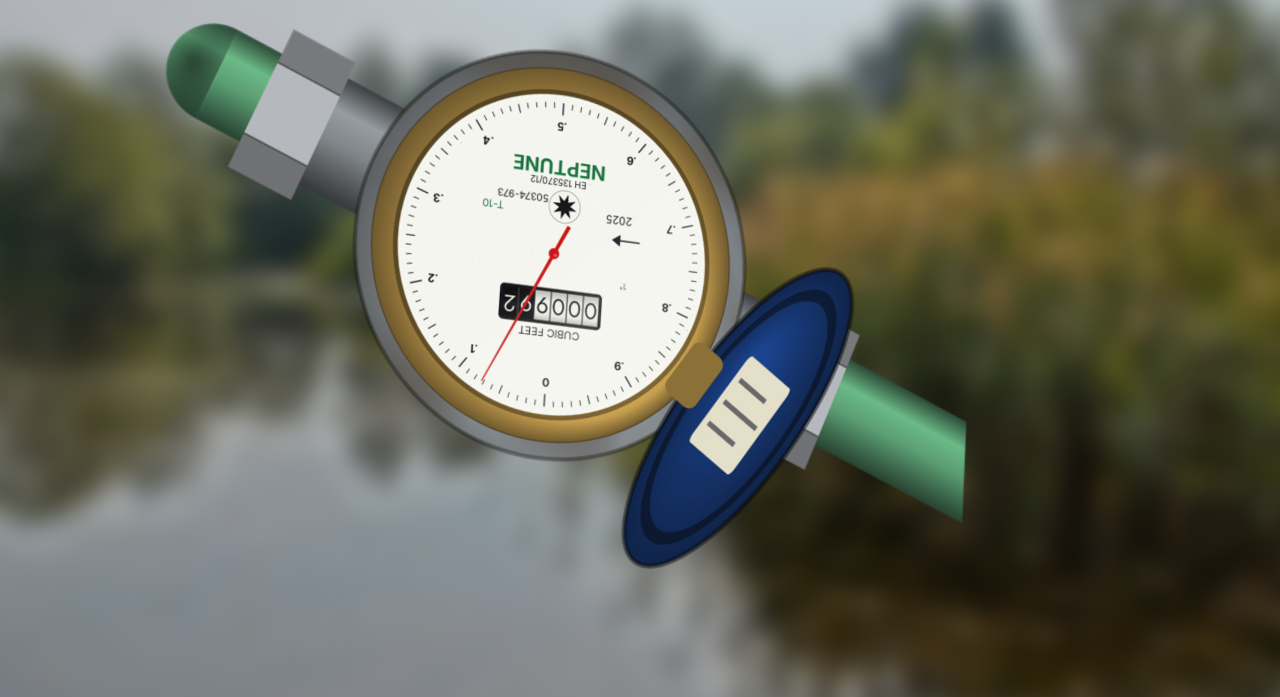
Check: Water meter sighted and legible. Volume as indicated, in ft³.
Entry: 992.07 ft³
